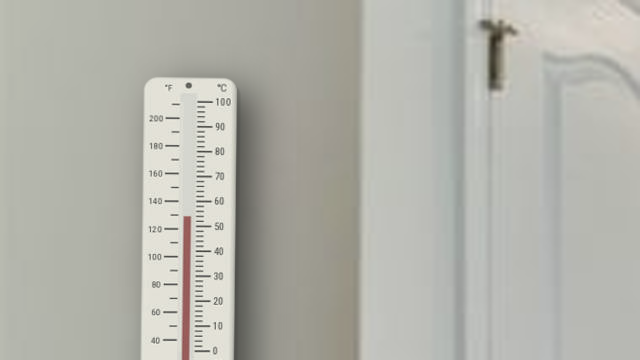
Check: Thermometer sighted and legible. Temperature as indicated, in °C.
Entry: 54 °C
